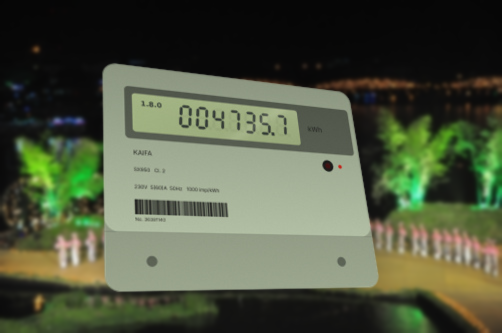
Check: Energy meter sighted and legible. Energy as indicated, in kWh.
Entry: 4735.7 kWh
